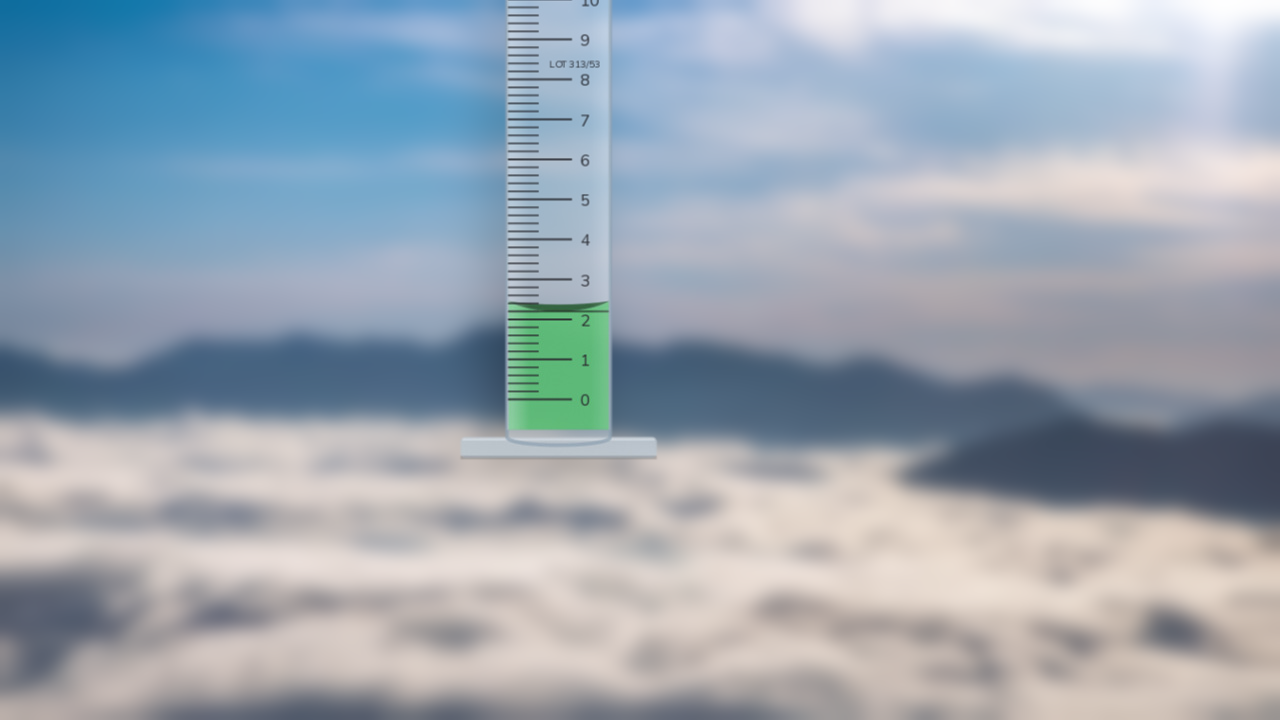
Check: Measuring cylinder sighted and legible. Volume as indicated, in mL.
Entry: 2.2 mL
